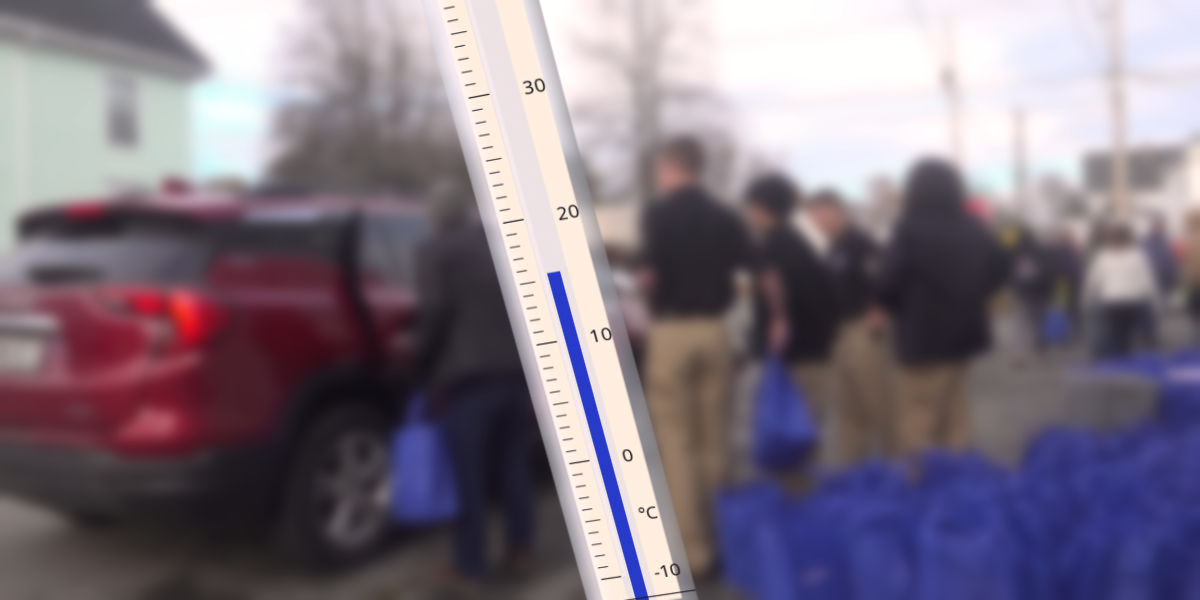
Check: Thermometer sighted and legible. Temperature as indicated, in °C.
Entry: 15.5 °C
